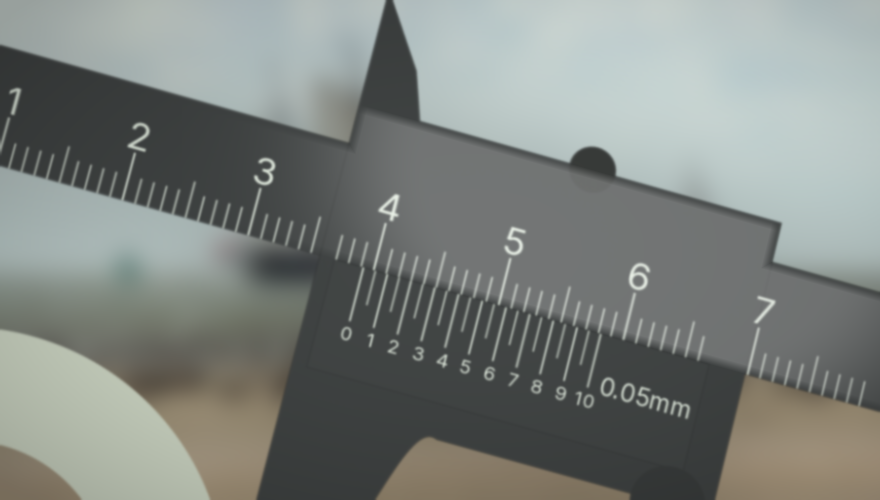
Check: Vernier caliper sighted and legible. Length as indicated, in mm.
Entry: 39.2 mm
